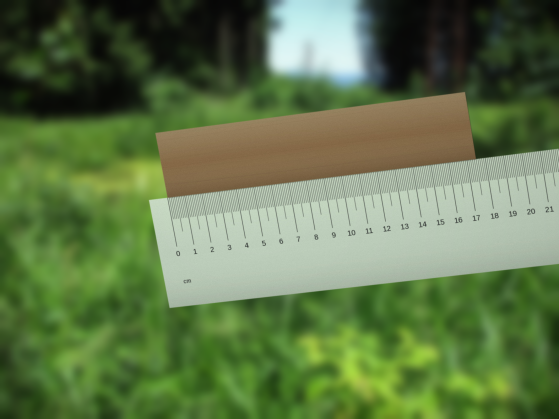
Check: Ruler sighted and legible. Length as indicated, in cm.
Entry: 17.5 cm
